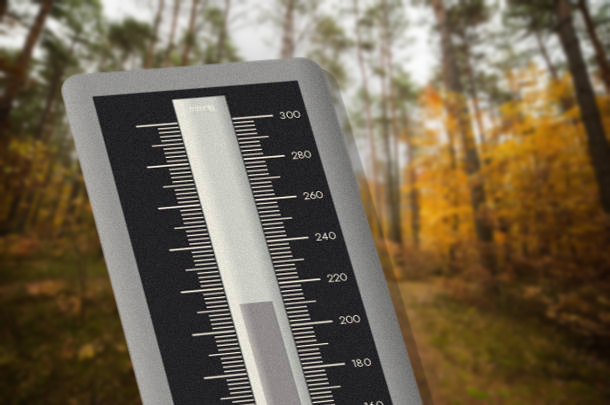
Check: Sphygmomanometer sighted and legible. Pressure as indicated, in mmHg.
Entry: 212 mmHg
